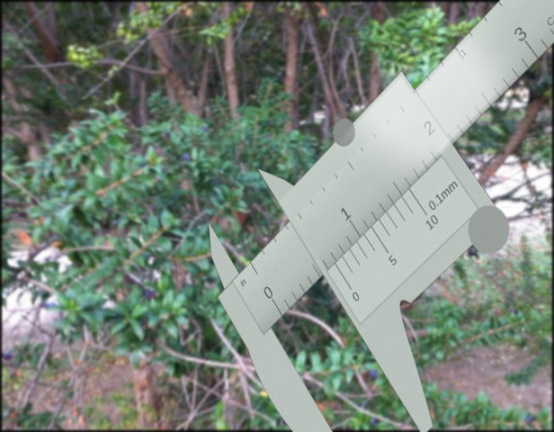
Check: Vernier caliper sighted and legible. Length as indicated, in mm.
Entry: 6.8 mm
